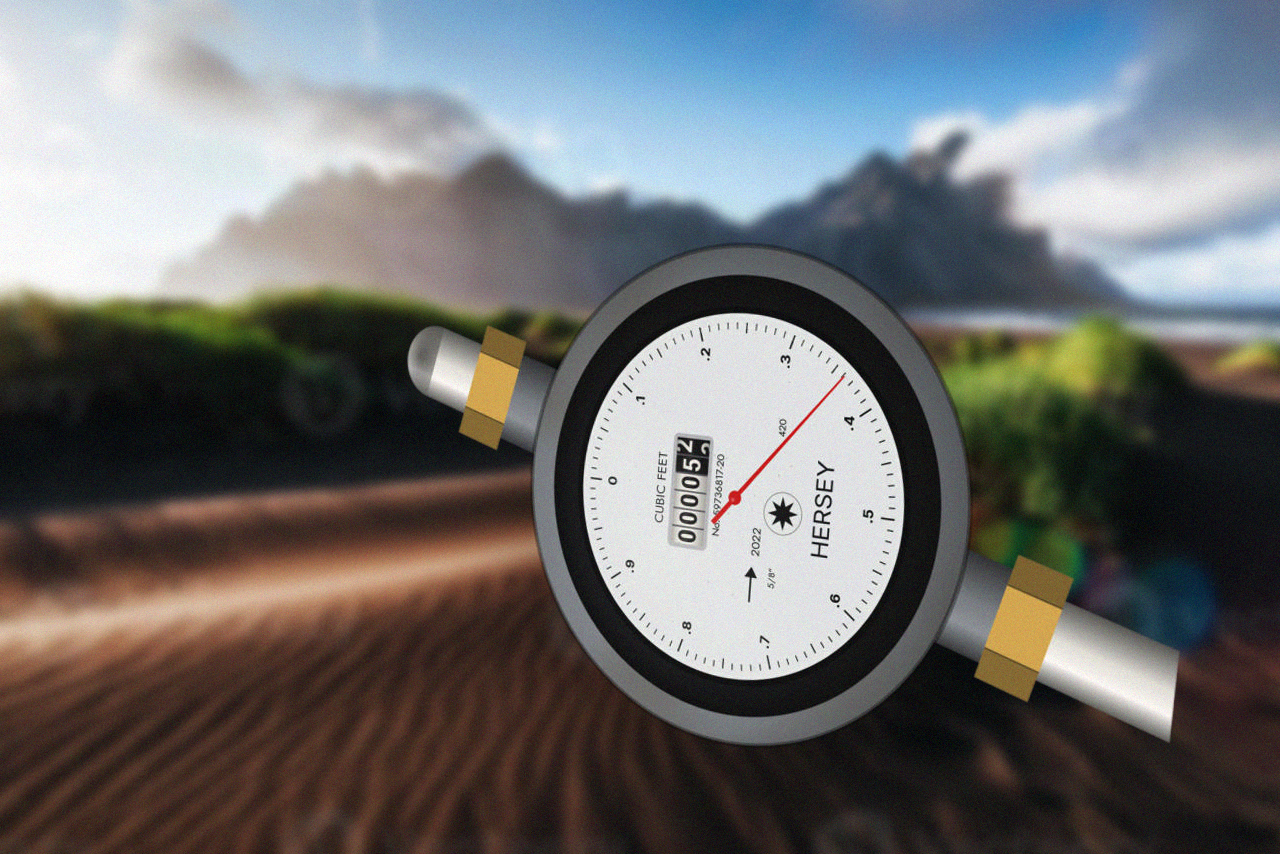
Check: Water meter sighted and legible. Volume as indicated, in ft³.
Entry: 52.36 ft³
